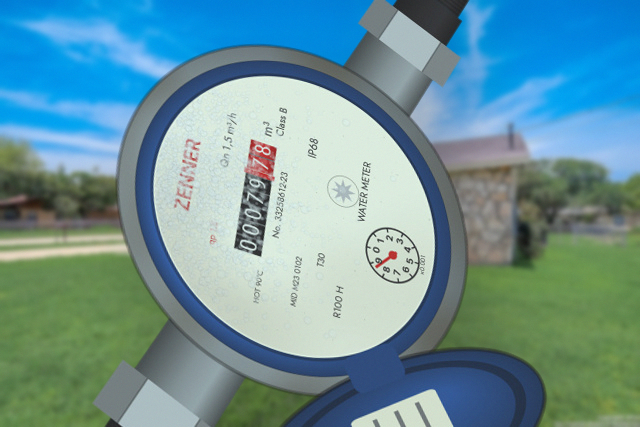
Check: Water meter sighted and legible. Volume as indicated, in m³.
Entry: 79.788 m³
